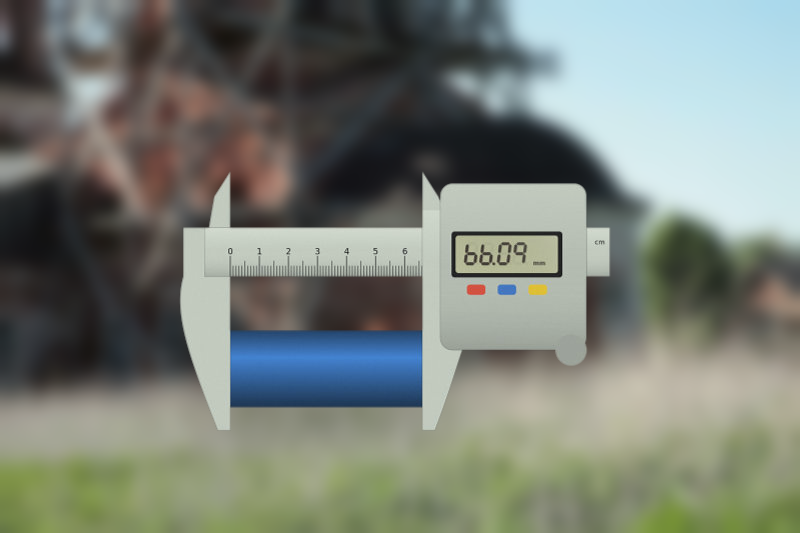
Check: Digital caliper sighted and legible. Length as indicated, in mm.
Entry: 66.09 mm
